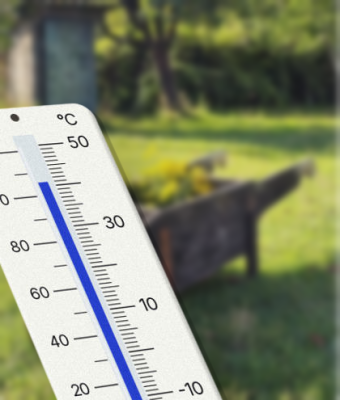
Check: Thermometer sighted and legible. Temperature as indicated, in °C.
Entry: 41 °C
